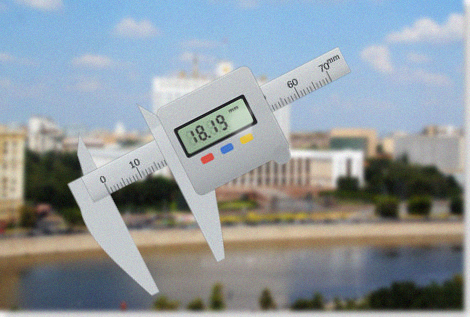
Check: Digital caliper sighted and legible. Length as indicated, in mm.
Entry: 18.19 mm
